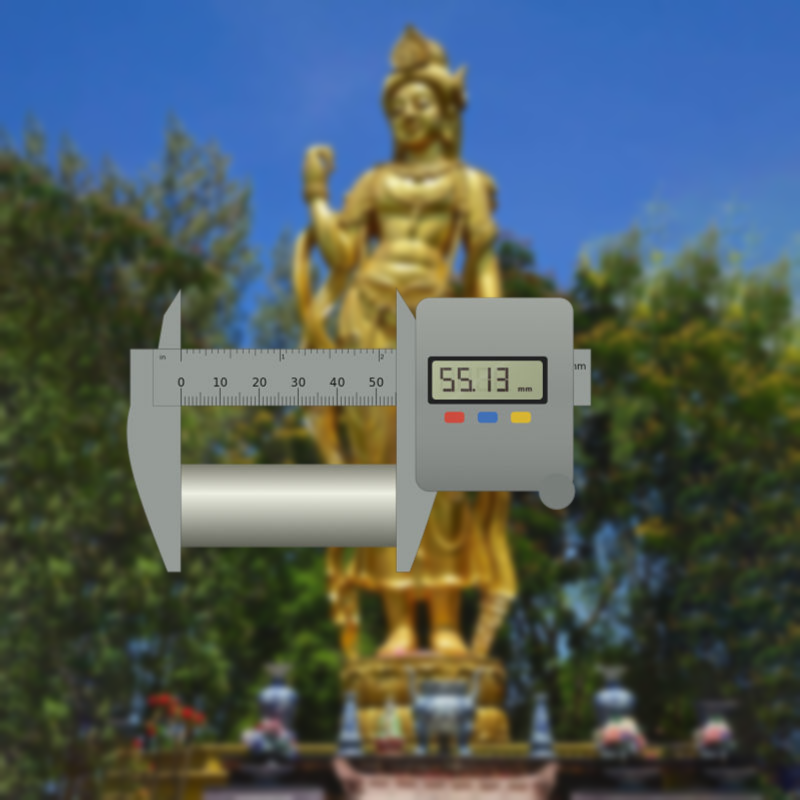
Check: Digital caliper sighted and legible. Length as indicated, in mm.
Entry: 55.13 mm
